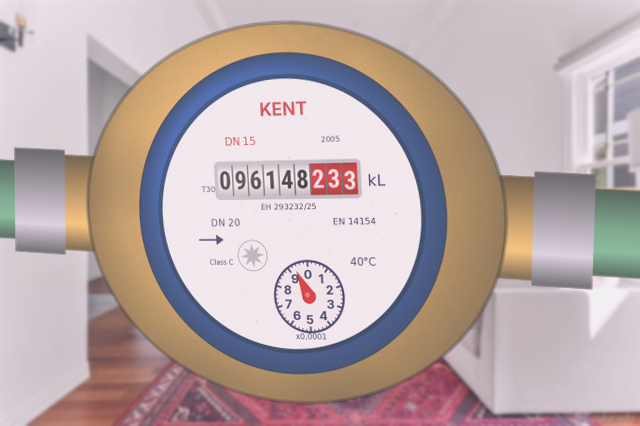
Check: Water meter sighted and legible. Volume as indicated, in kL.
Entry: 96148.2329 kL
